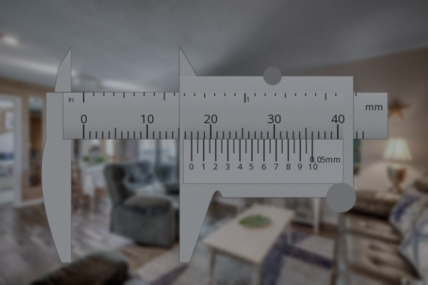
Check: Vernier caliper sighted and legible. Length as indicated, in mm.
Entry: 17.0 mm
